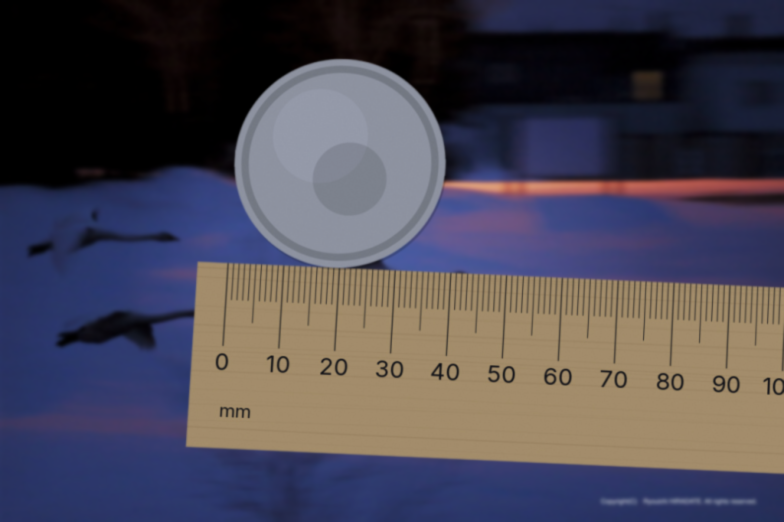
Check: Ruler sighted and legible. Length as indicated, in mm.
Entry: 38 mm
